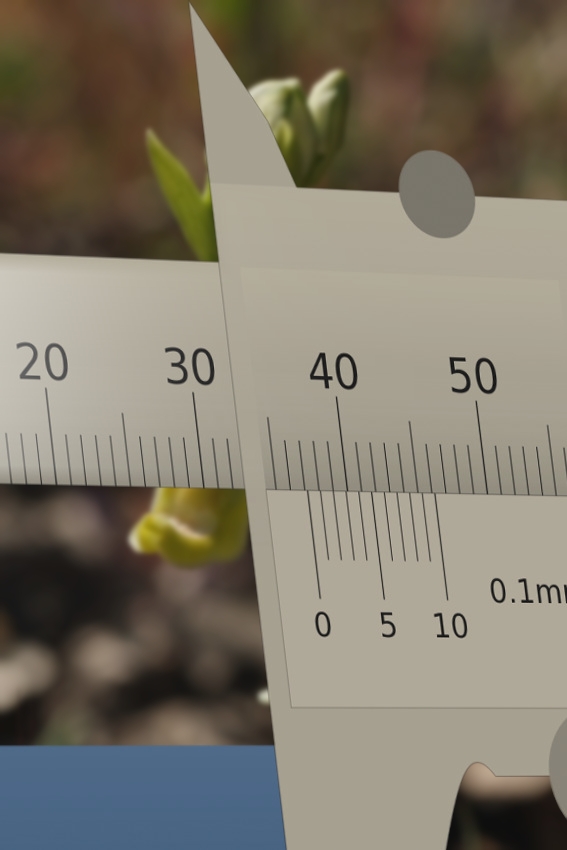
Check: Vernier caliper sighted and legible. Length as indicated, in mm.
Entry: 37.2 mm
